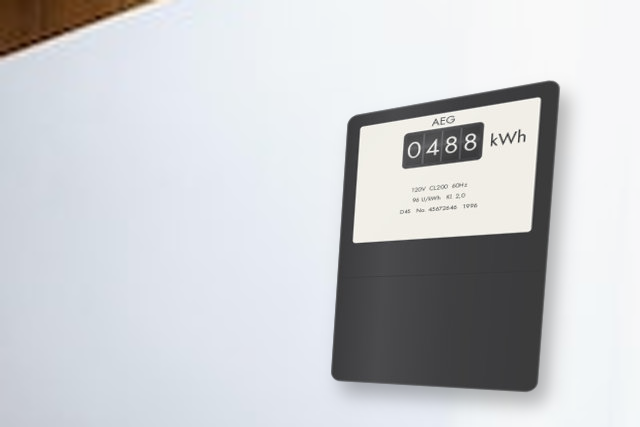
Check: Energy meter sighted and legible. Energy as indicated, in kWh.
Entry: 488 kWh
